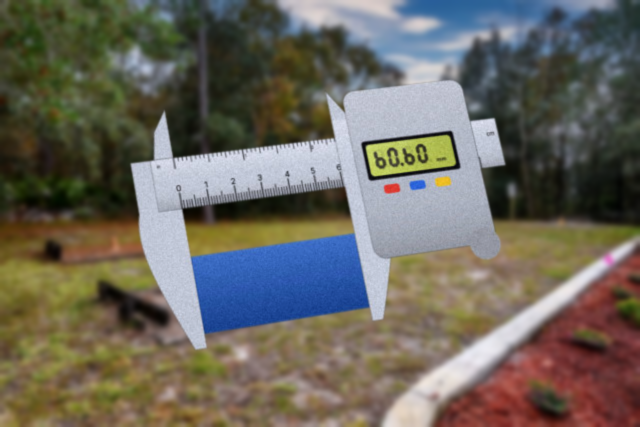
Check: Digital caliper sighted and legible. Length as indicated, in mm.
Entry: 60.60 mm
